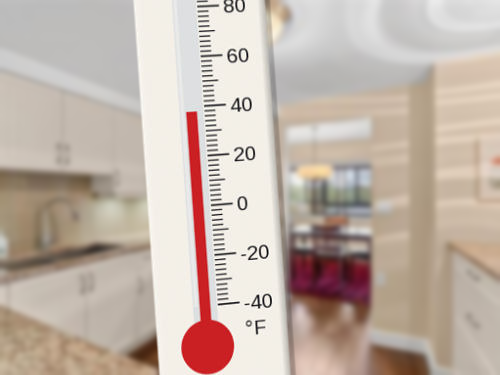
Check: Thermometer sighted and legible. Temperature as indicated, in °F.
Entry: 38 °F
